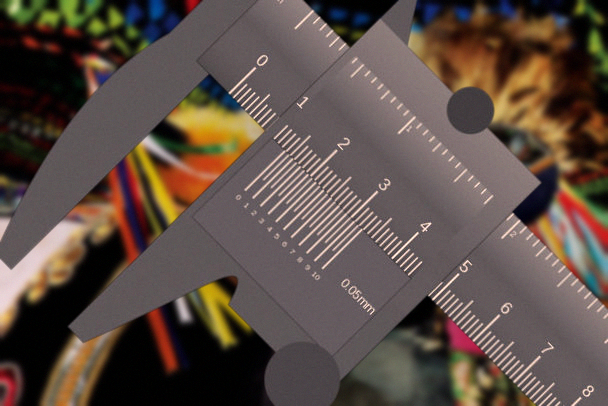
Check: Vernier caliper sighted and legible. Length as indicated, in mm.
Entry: 13.8 mm
